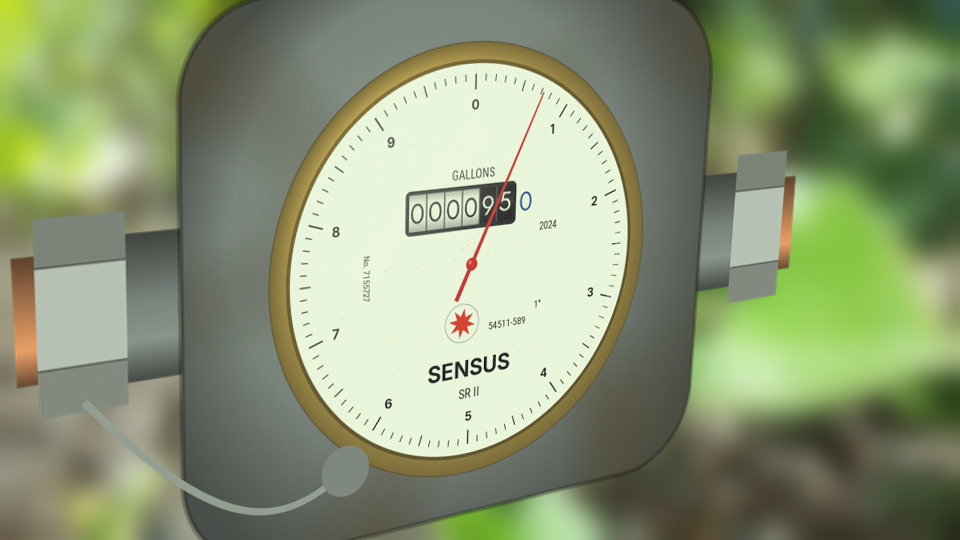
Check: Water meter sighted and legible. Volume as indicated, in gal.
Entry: 950.7 gal
